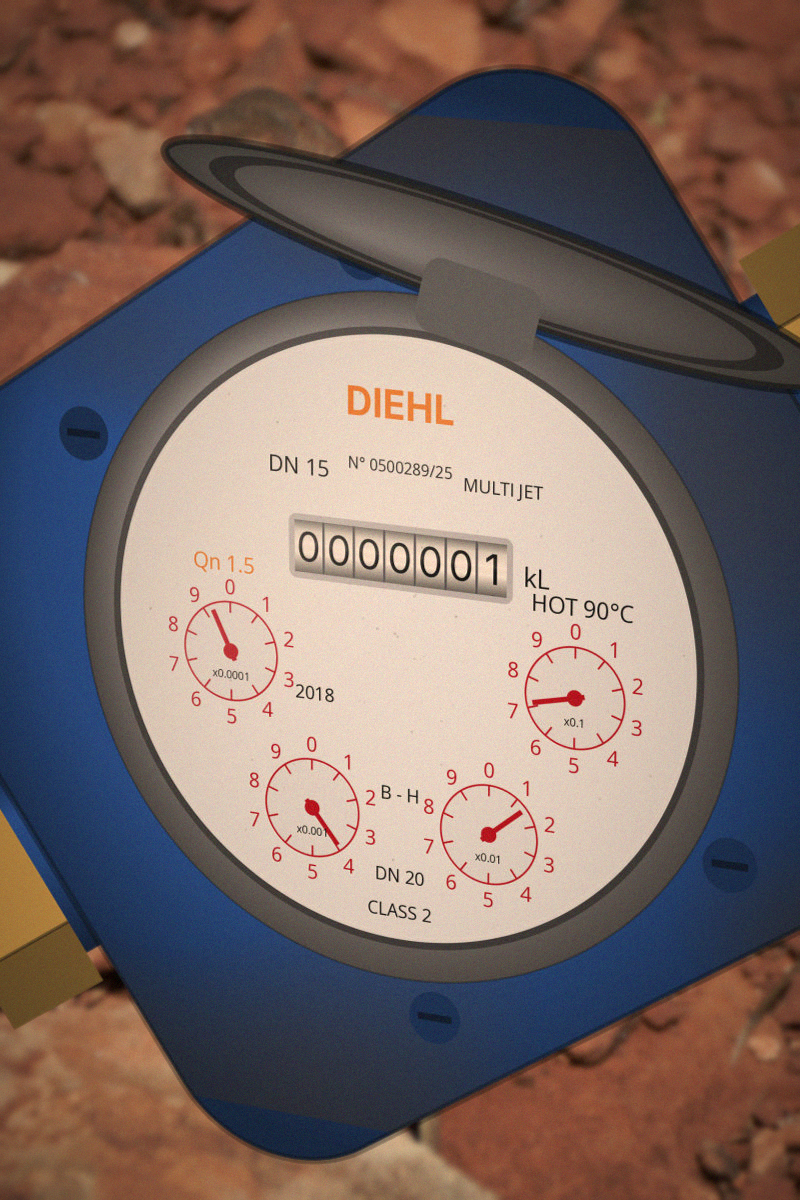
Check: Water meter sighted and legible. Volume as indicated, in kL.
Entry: 1.7139 kL
